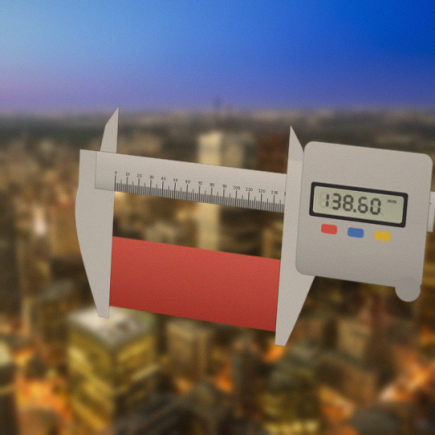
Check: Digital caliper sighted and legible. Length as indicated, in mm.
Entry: 138.60 mm
